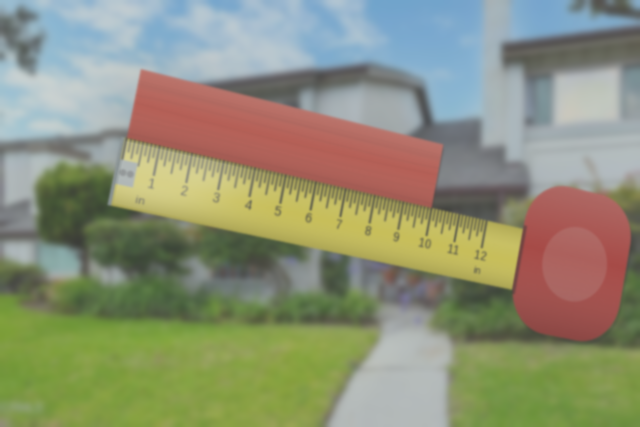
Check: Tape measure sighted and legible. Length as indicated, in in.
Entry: 10 in
